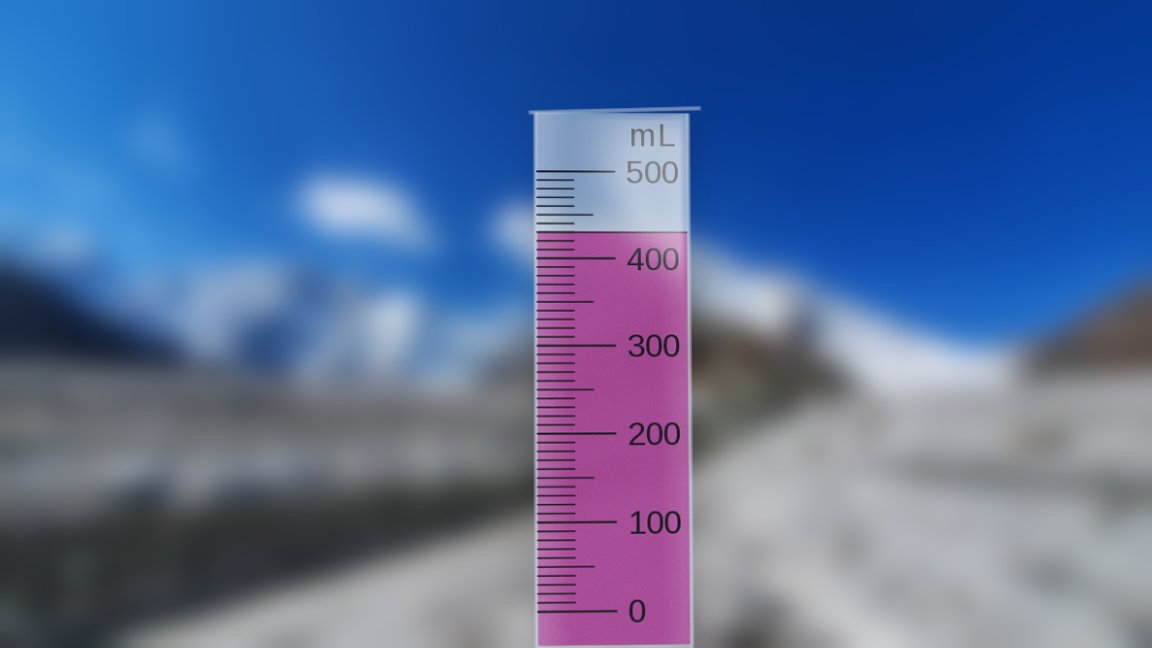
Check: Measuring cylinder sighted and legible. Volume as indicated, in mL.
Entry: 430 mL
